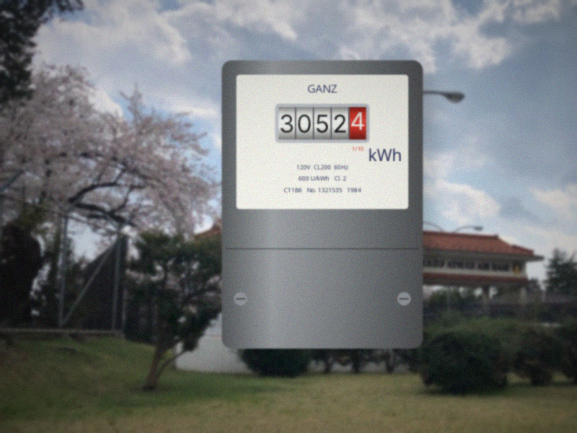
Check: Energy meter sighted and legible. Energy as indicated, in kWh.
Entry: 3052.4 kWh
